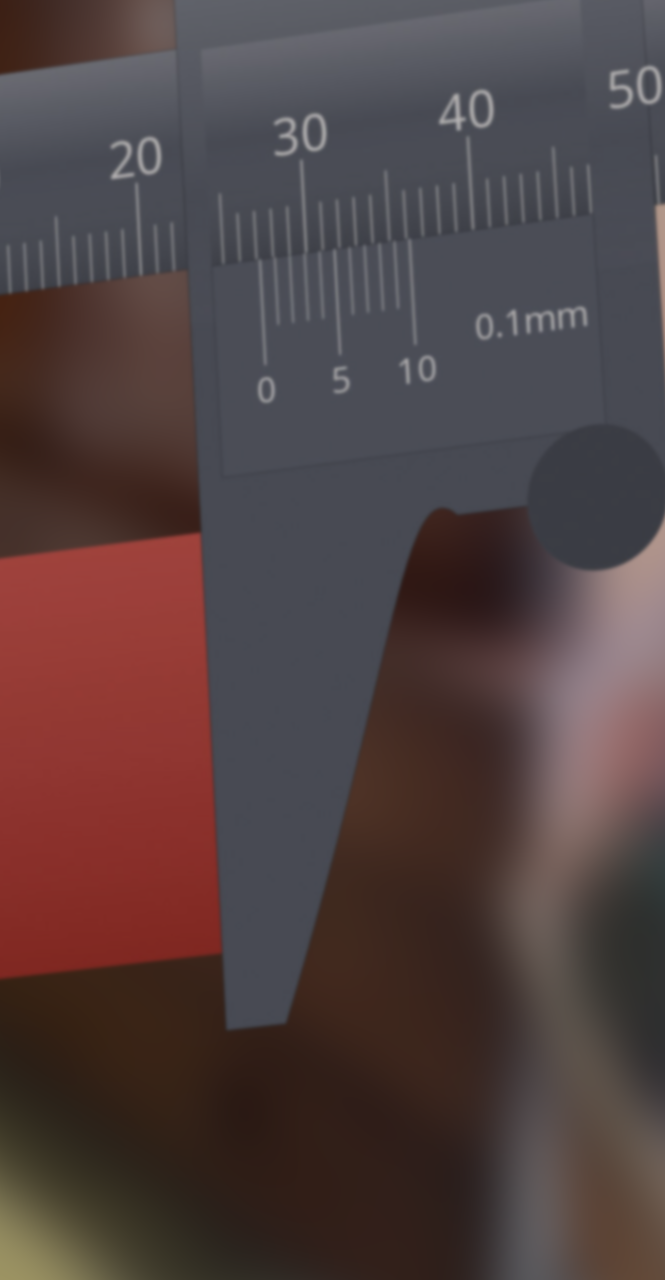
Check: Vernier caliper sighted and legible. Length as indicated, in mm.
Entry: 27.2 mm
